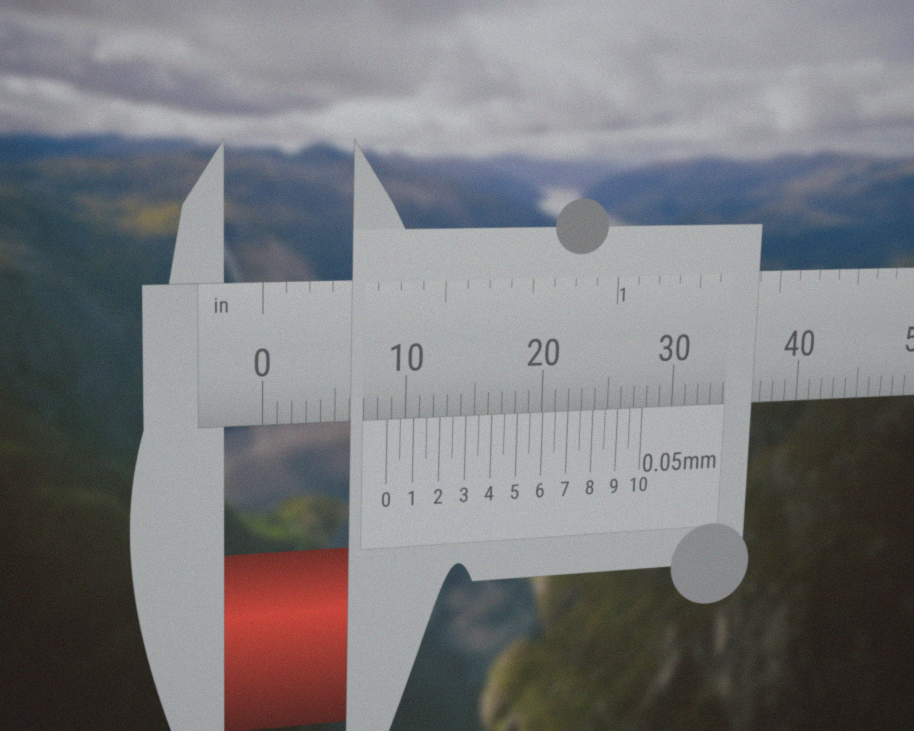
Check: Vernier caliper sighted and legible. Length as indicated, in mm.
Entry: 8.7 mm
